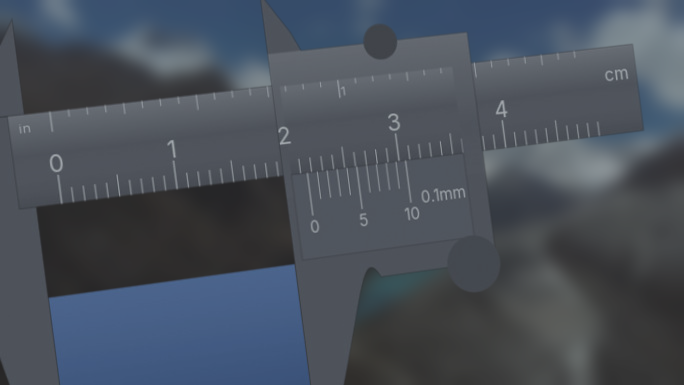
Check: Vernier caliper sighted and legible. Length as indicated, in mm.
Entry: 21.6 mm
